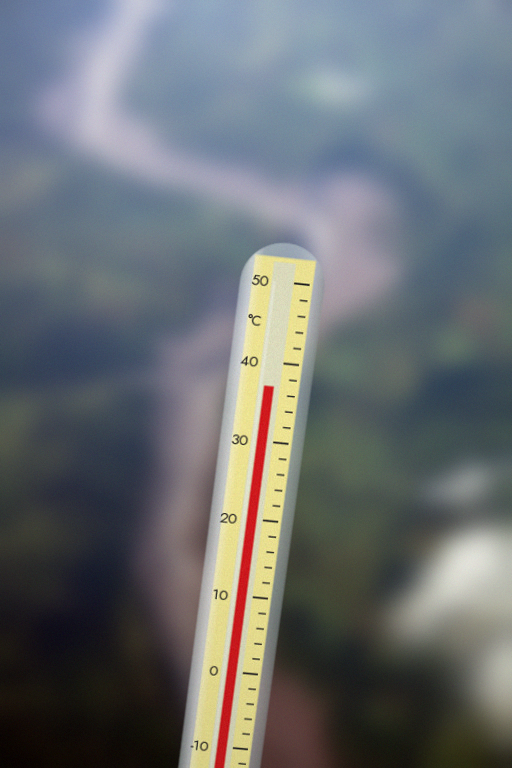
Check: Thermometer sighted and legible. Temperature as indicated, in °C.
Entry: 37 °C
